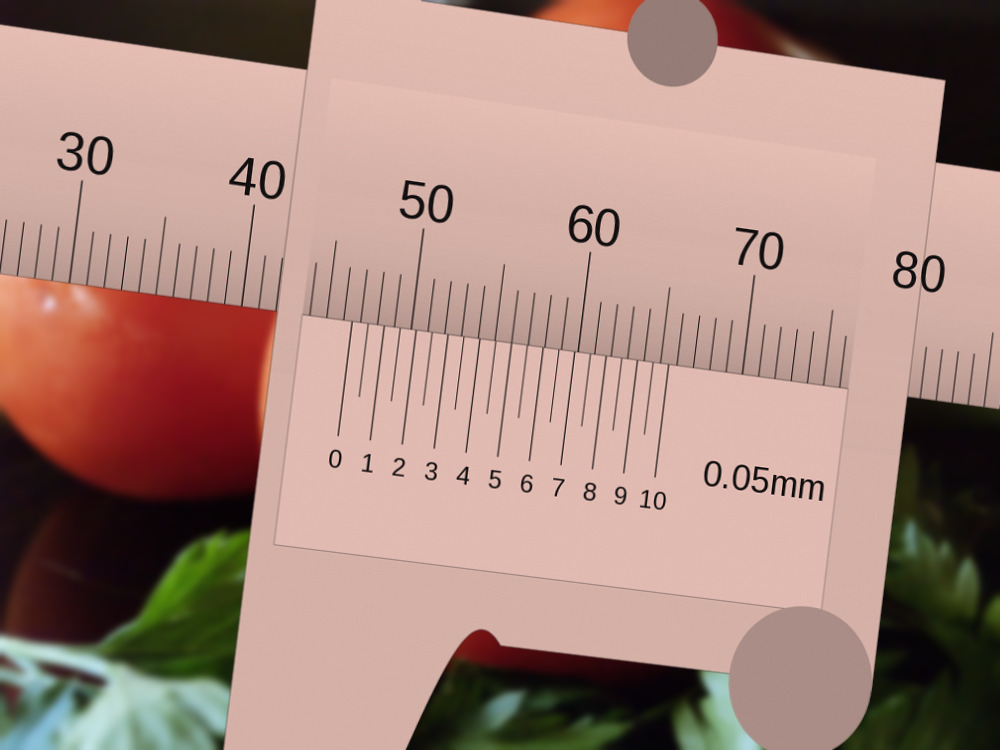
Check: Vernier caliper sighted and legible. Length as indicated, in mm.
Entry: 46.5 mm
